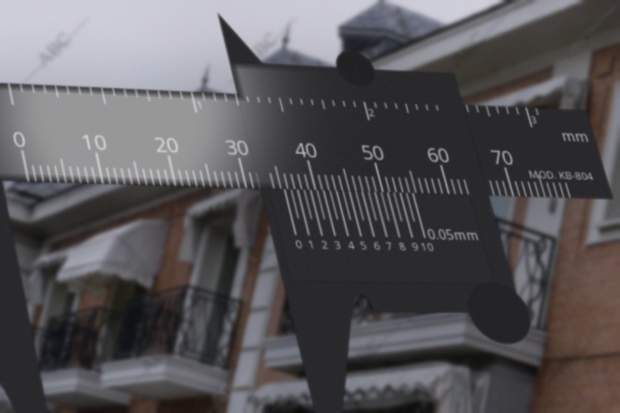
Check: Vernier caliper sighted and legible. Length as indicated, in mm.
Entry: 35.5 mm
